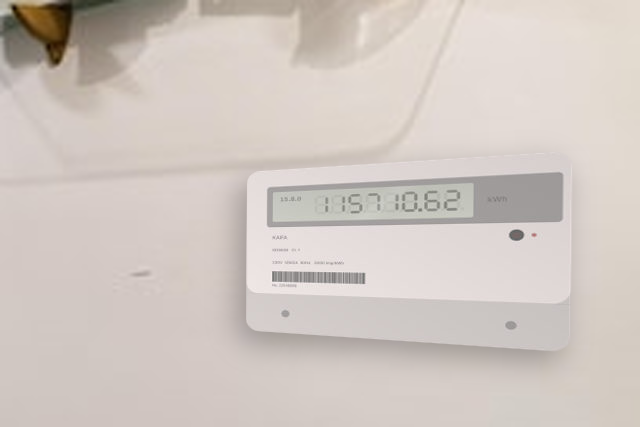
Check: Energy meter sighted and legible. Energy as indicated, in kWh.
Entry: 115710.62 kWh
